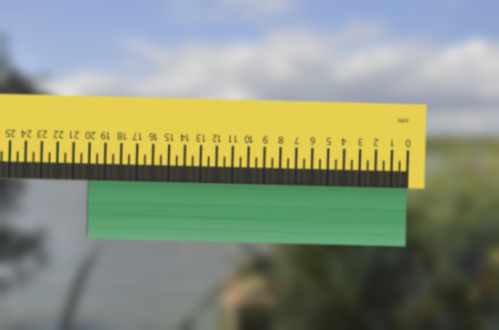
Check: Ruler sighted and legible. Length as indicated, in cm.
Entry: 20 cm
